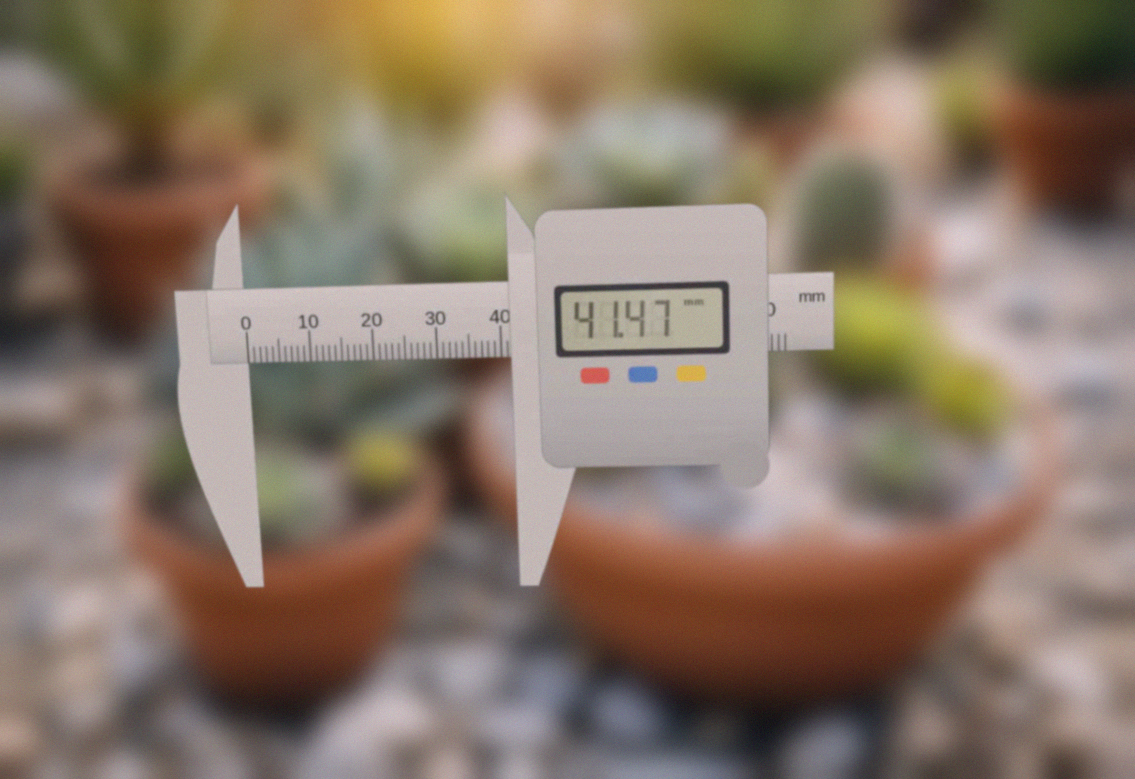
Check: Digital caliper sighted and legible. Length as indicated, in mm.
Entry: 41.47 mm
